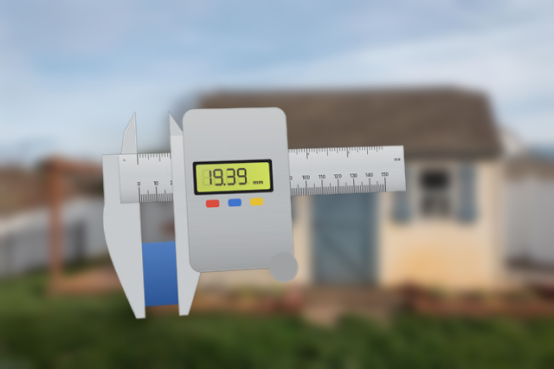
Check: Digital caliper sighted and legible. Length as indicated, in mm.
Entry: 19.39 mm
